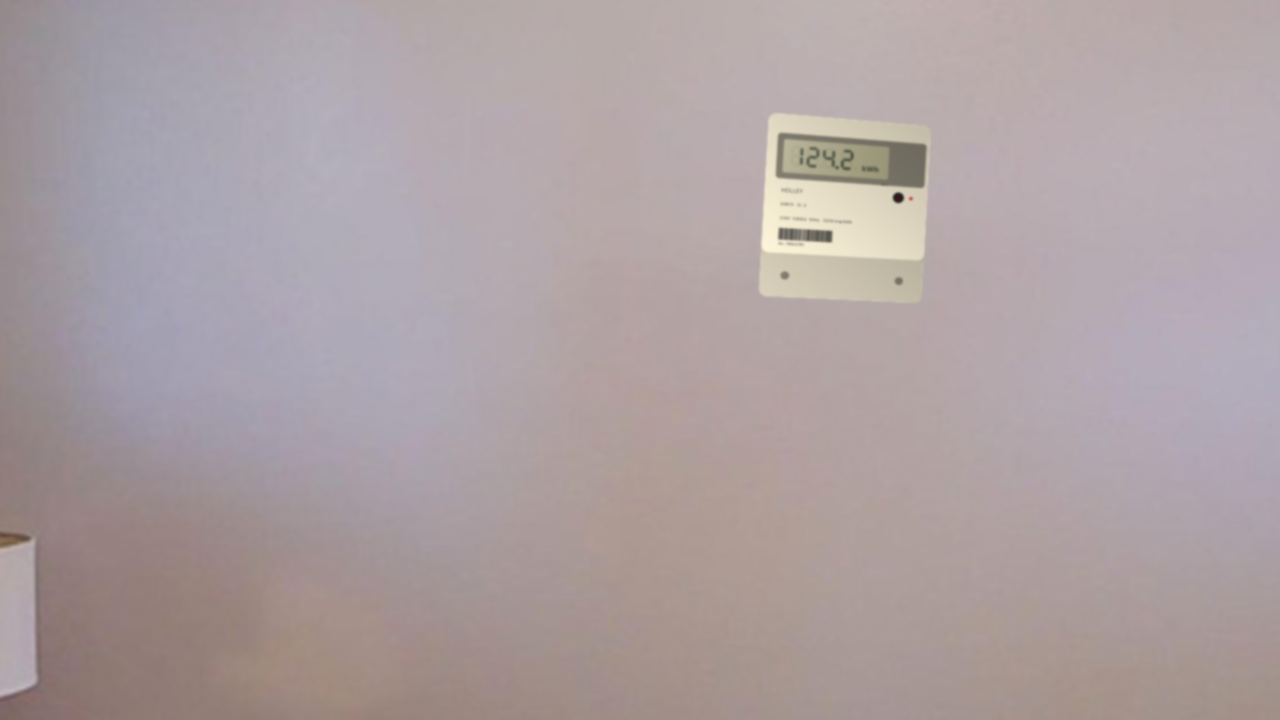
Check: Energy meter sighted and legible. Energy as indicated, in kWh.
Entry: 124.2 kWh
